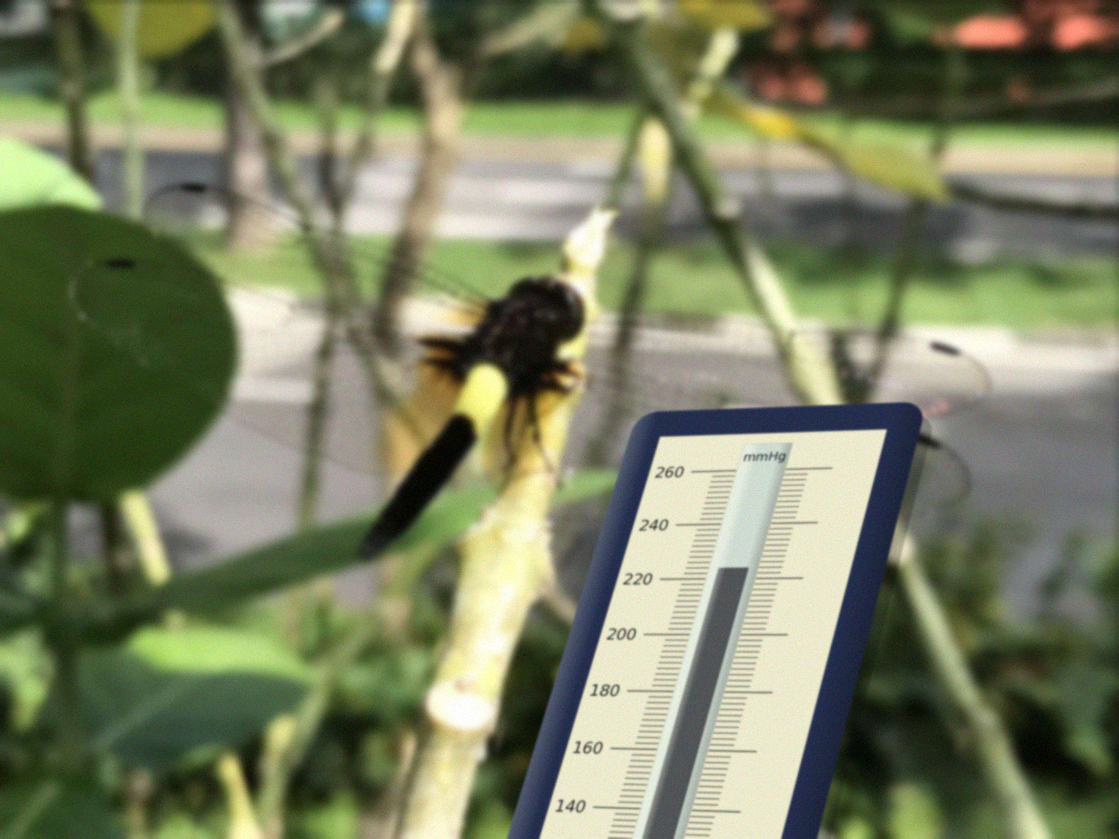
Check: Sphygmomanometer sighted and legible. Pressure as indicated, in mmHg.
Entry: 224 mmHg
